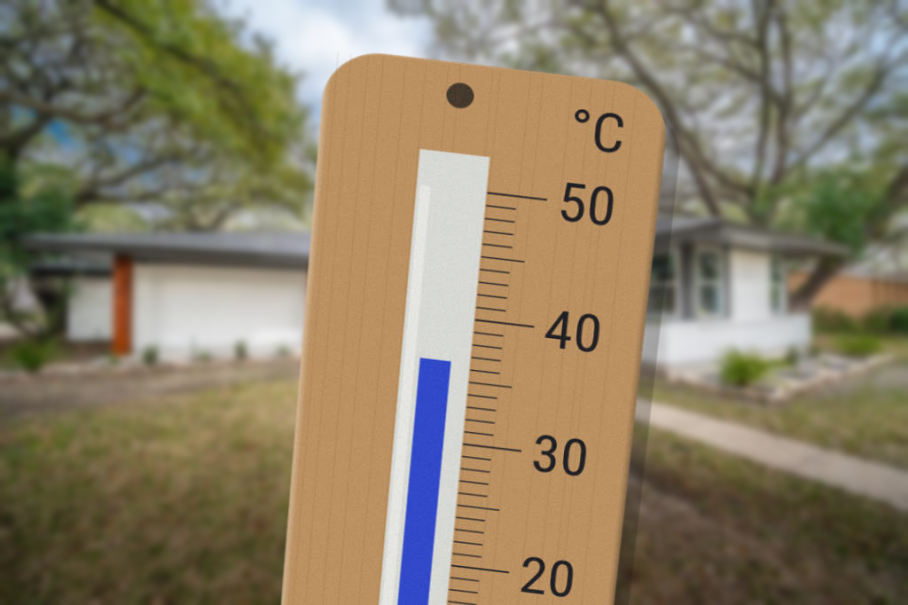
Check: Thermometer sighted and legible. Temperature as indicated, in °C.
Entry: 36.5 °C
